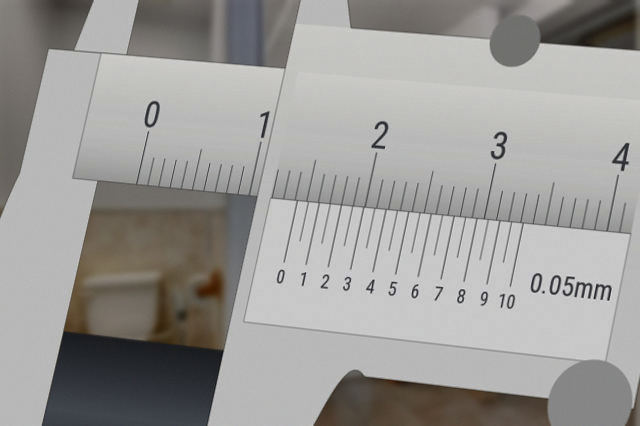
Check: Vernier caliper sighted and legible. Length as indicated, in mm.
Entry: 14.2 mm
